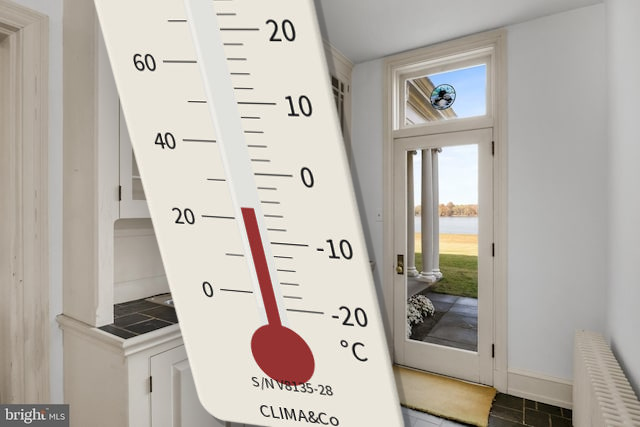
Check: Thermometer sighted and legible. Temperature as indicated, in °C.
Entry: -5 °C
